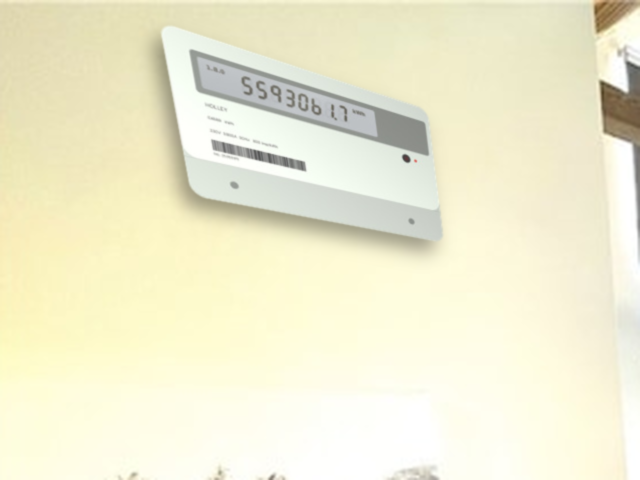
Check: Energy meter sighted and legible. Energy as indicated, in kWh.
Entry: 5593061.7 kWh
